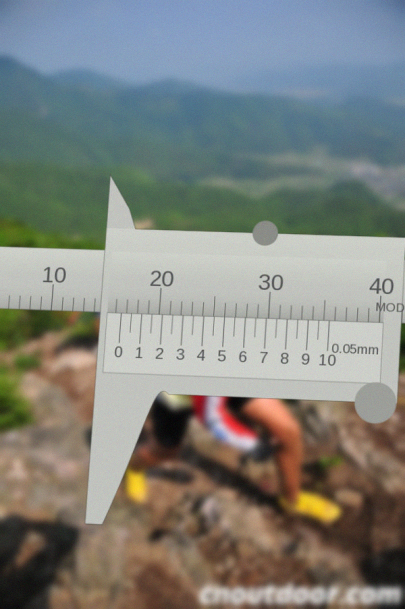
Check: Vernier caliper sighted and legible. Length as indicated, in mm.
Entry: 16.5 mm
